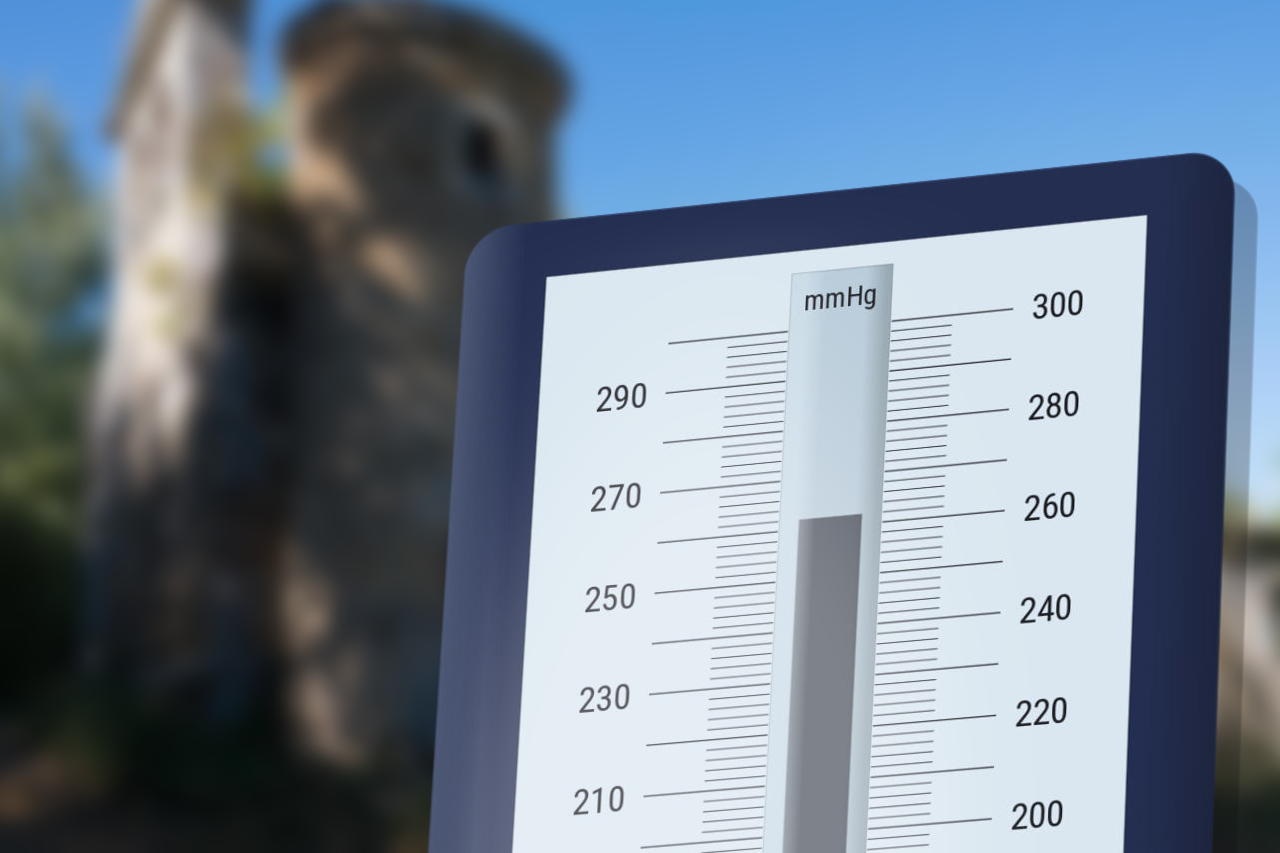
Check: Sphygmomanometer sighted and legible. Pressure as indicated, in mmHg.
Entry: 262 mmHg
